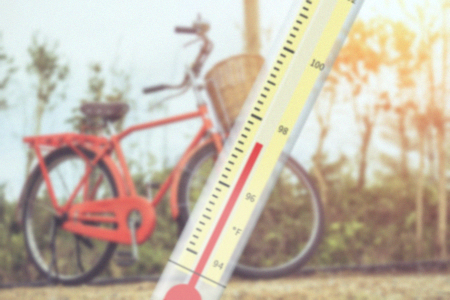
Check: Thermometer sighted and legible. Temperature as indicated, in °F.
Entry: 97.4 °F
